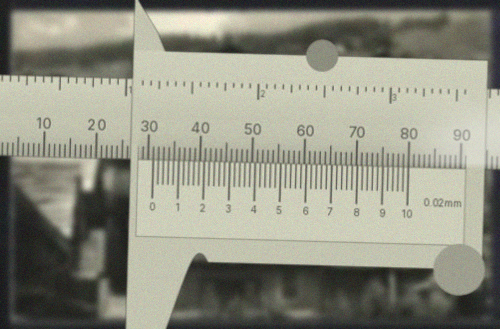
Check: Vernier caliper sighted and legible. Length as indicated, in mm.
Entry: 31.0 mm
